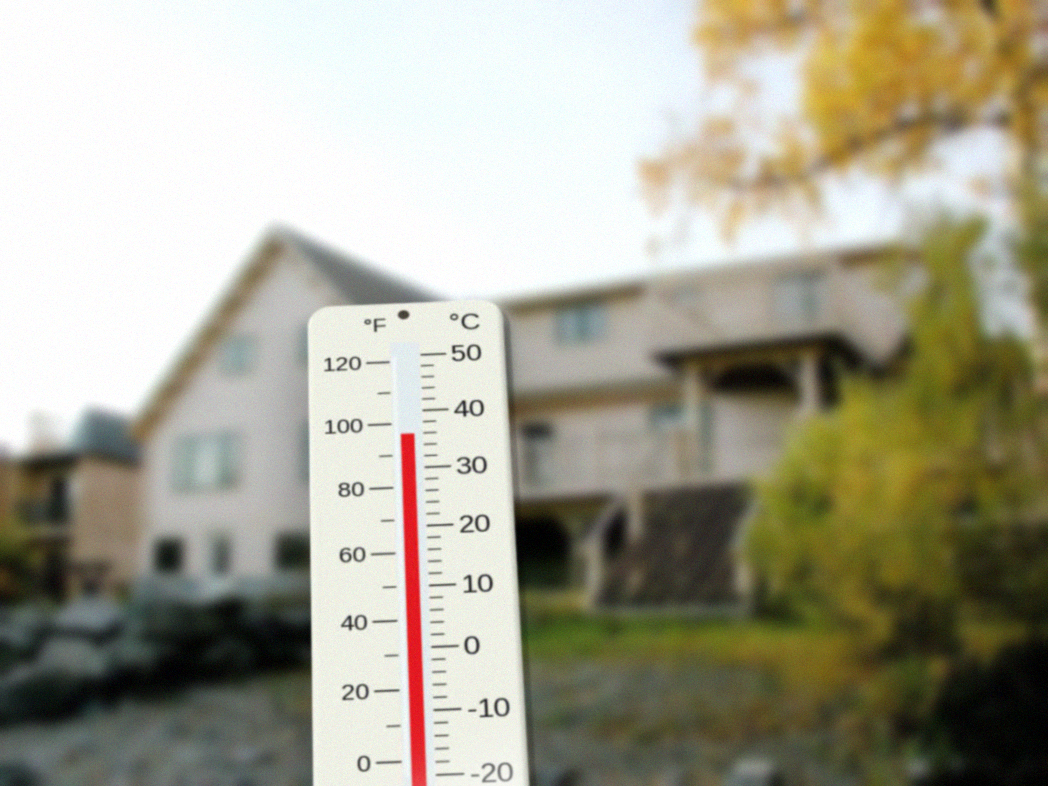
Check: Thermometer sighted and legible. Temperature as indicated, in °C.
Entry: 36 °C
